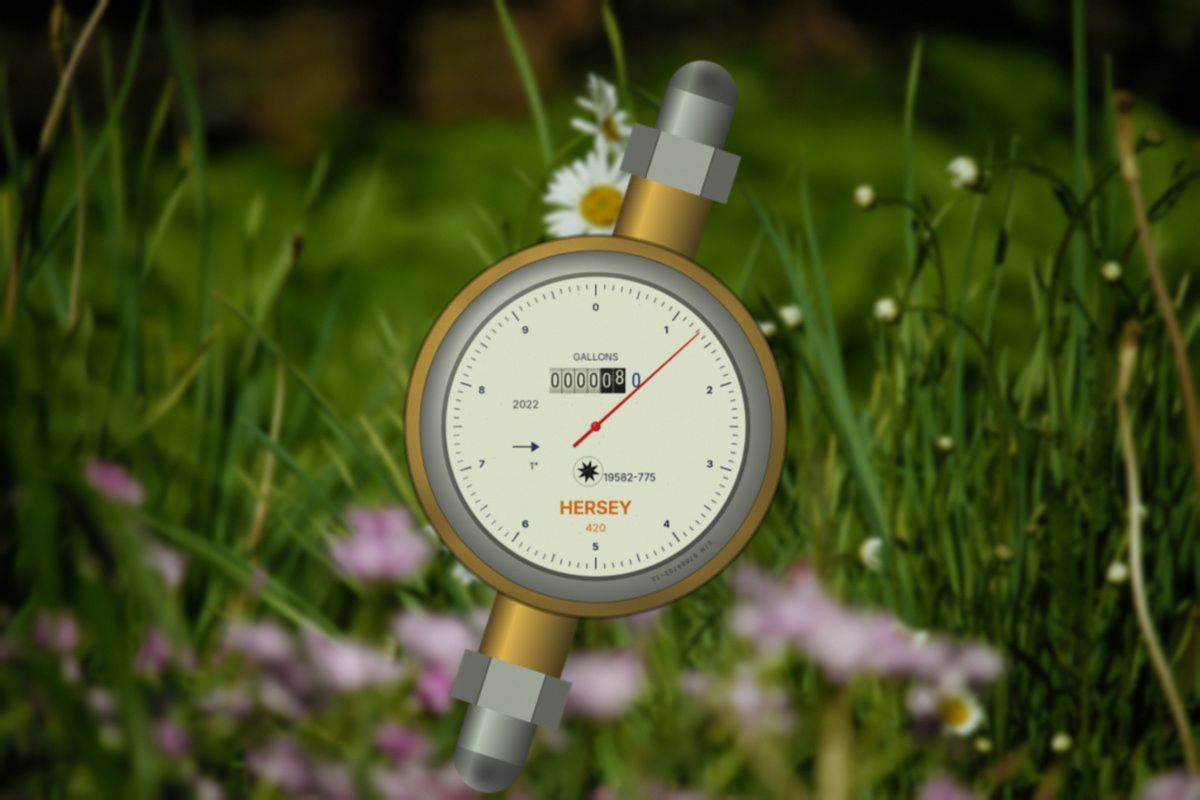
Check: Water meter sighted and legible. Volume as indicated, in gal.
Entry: 81.3 gal
